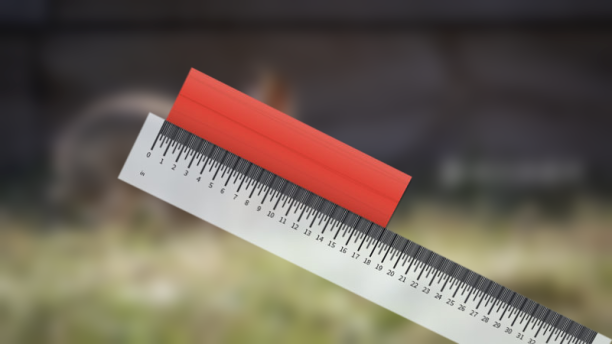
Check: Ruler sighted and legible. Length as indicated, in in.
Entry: 18 in
